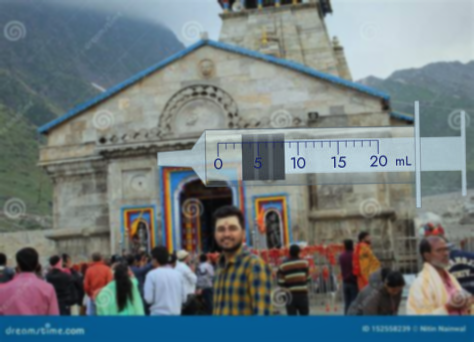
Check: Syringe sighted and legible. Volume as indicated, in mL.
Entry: 3 mL
